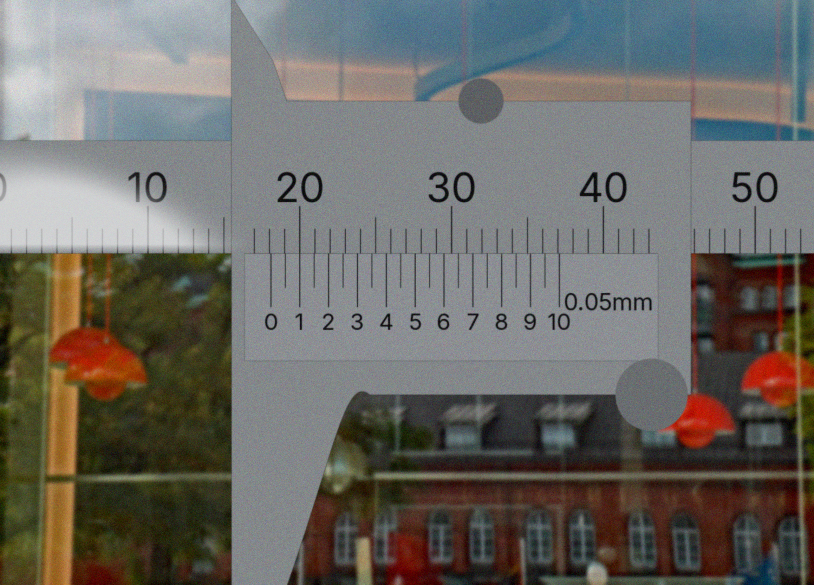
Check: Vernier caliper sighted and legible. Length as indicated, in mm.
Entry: 18.1 mm
